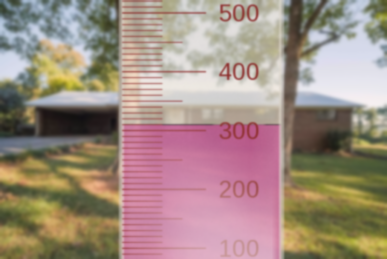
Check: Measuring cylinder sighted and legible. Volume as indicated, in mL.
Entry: 310 mL
